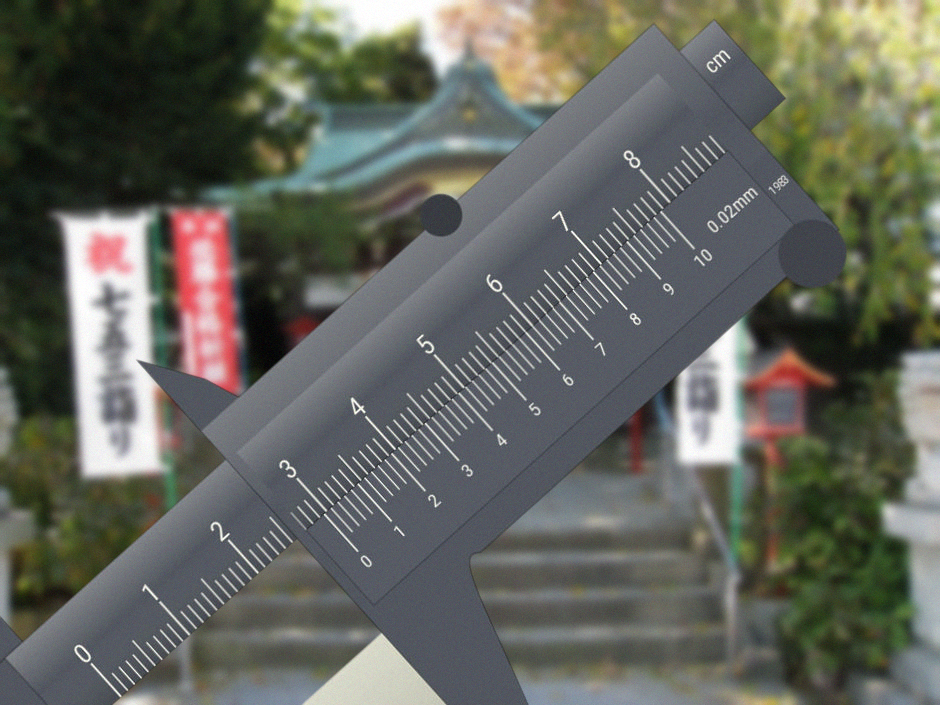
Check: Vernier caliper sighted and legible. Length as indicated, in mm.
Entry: 29.6 mm
